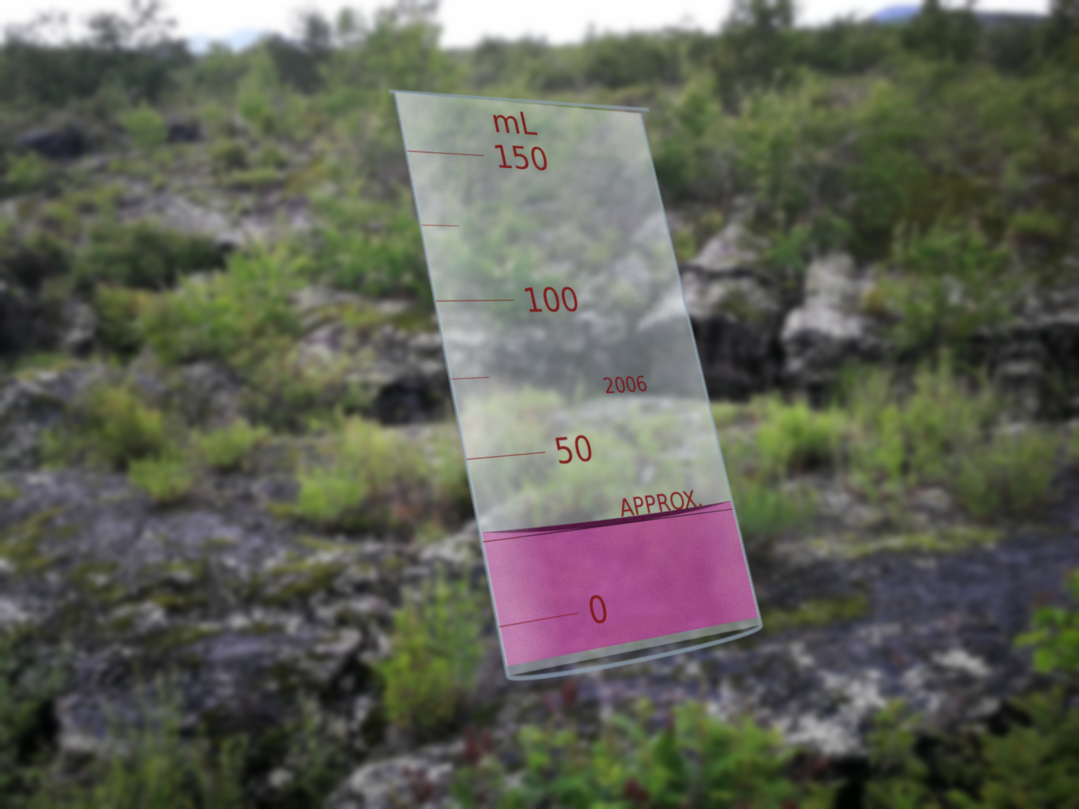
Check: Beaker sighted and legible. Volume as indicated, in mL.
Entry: 25 mL
